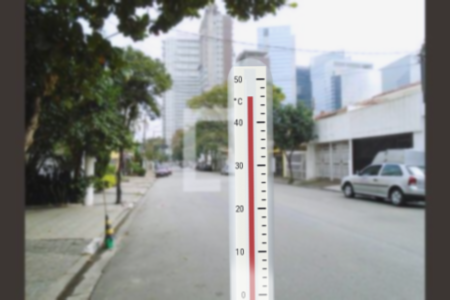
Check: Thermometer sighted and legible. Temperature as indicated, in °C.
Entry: 46 °C
